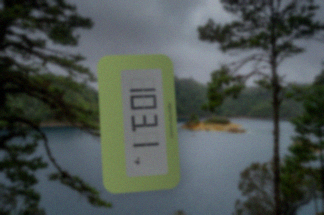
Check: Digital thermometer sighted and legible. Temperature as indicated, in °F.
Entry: 103.1 °F
